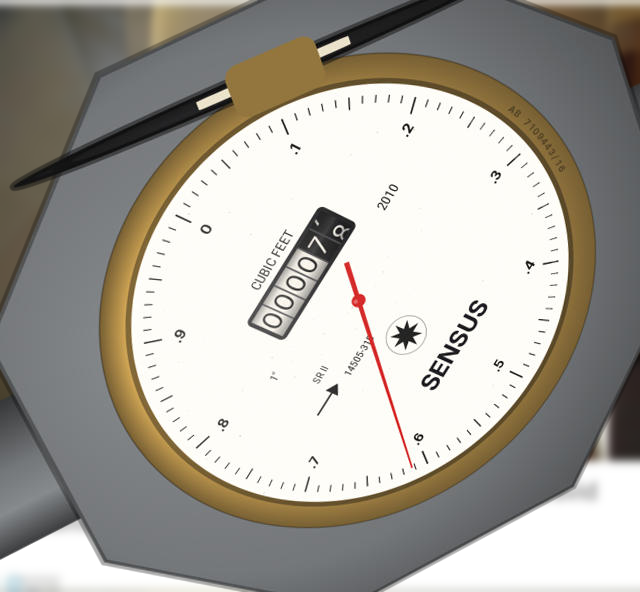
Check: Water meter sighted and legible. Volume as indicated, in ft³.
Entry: 77.61 ft³
